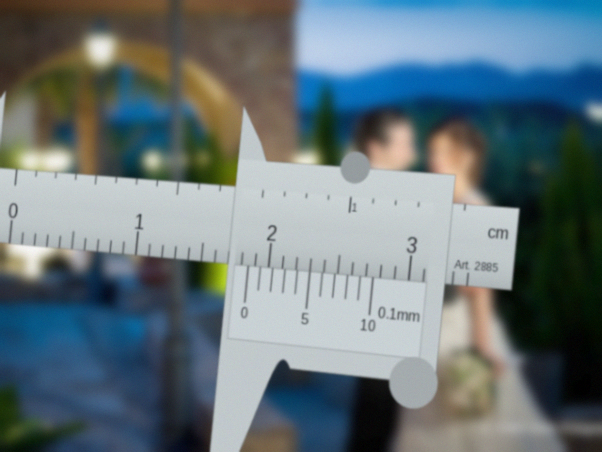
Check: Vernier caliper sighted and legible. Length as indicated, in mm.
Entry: 18.5 mm
